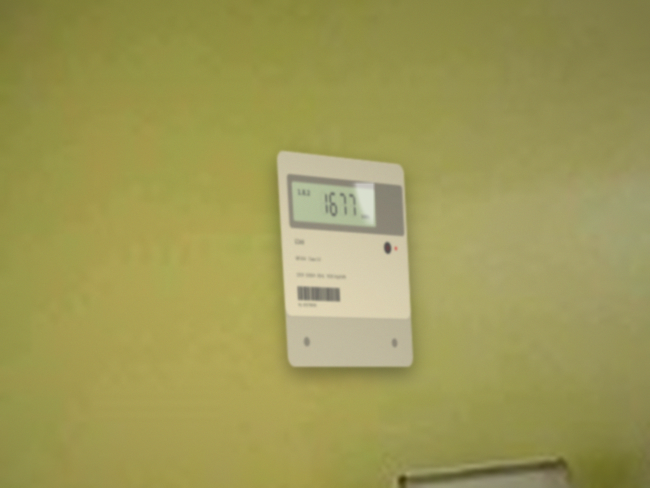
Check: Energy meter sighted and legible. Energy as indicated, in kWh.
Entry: 1677 kWh
